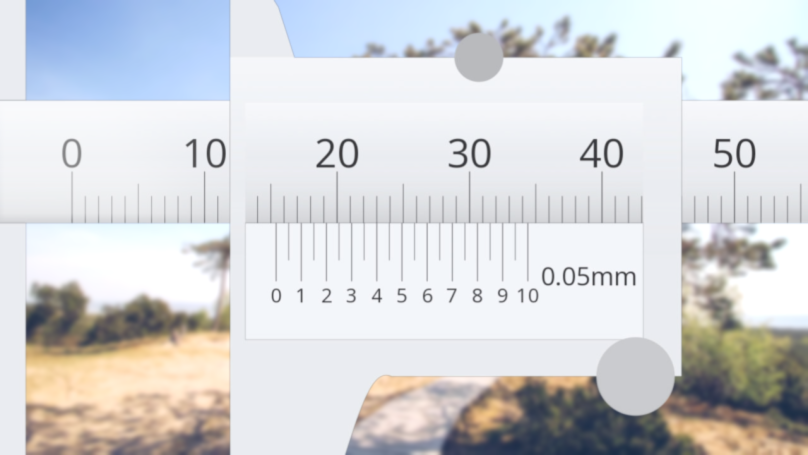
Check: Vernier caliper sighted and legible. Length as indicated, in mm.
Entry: 15.4 mm
